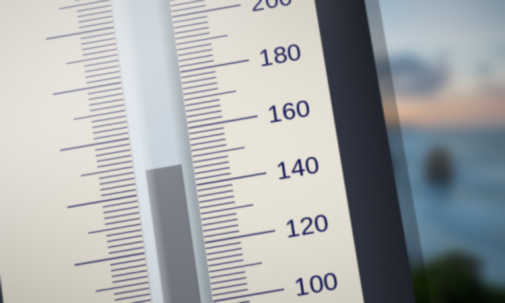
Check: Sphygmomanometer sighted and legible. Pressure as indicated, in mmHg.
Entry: 148 mmHg
